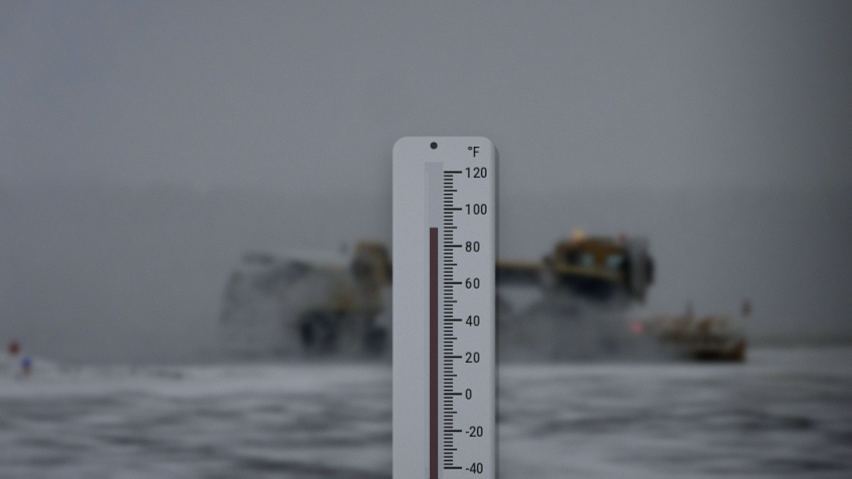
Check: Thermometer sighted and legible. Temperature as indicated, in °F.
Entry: 90 °F
